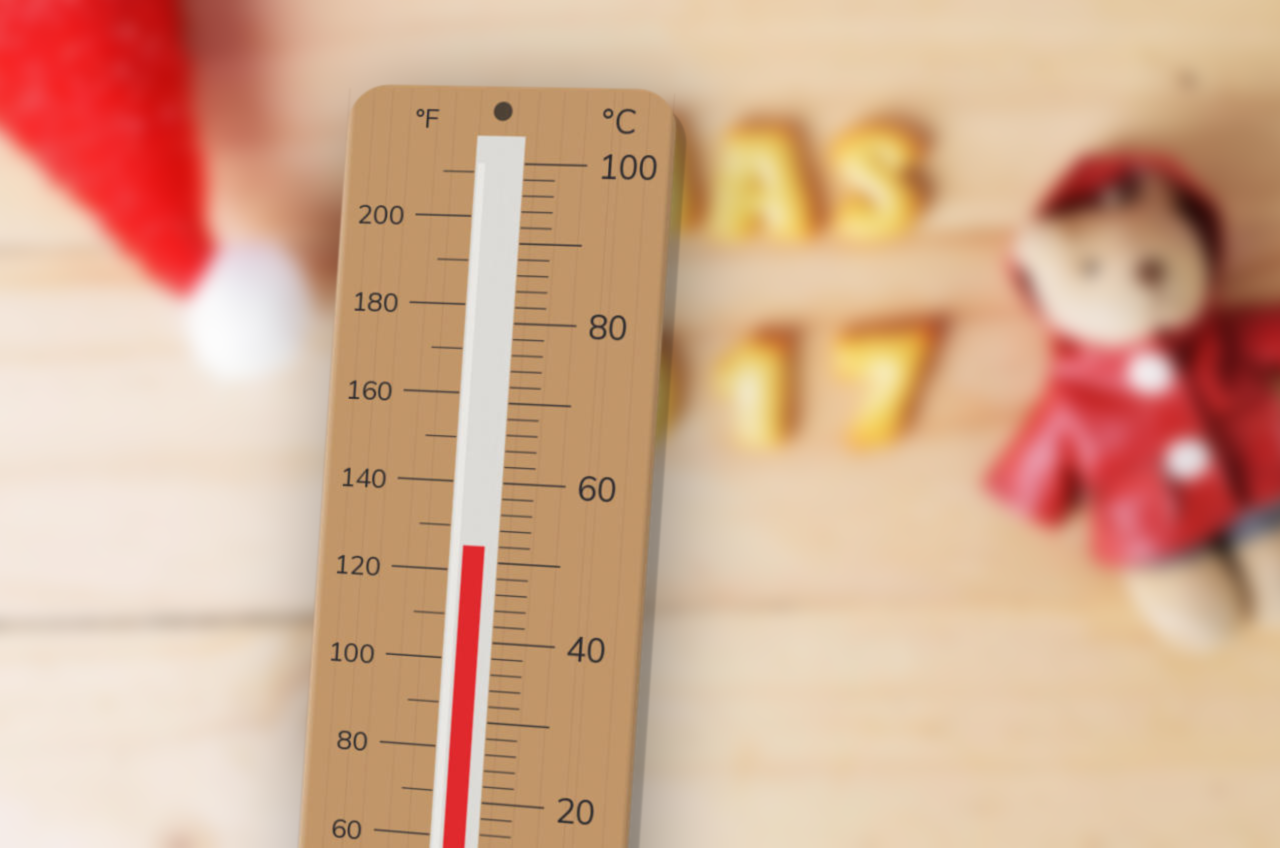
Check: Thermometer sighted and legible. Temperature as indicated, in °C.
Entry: 52 °C
